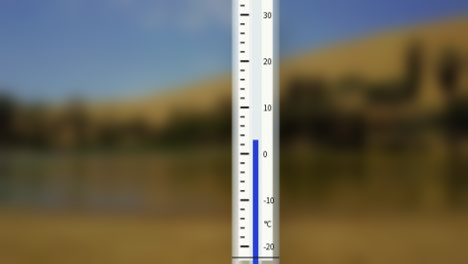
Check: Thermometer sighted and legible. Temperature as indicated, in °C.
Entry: 3 °C
